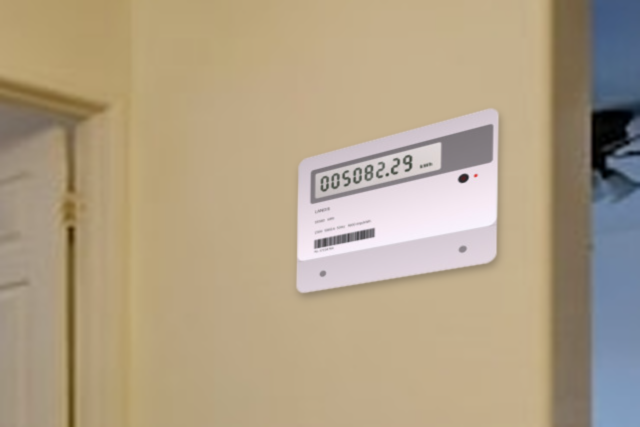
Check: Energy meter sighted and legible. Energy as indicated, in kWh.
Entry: 5082.29 kWh
